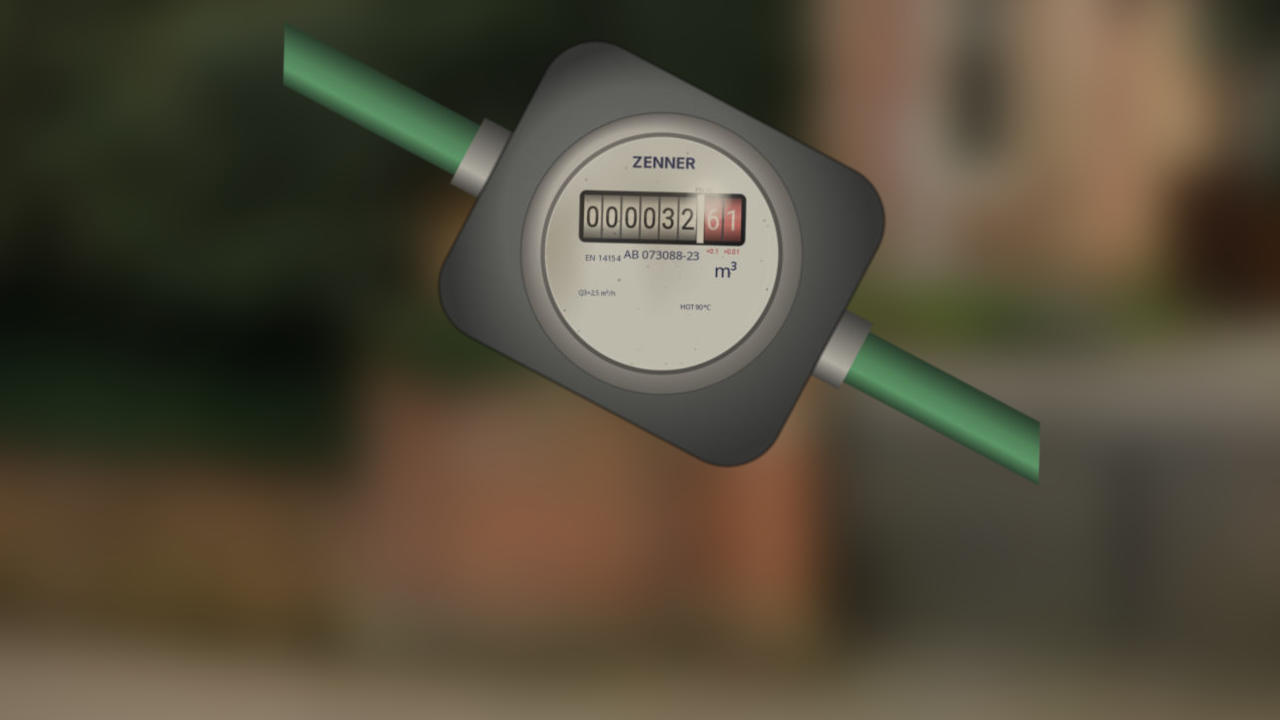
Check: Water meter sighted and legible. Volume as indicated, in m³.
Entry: 32.61 m³
